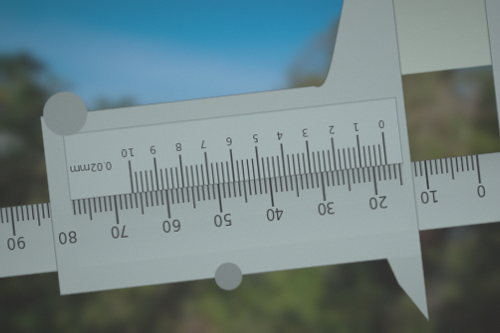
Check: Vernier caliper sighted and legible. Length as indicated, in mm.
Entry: 17.5 mm
